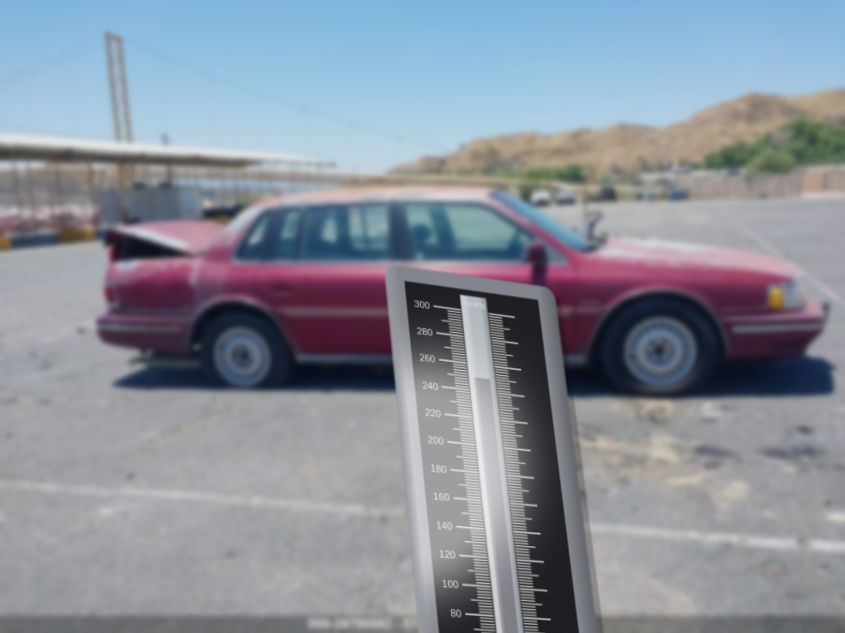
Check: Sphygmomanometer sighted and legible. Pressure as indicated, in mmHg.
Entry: 250 mmHg
